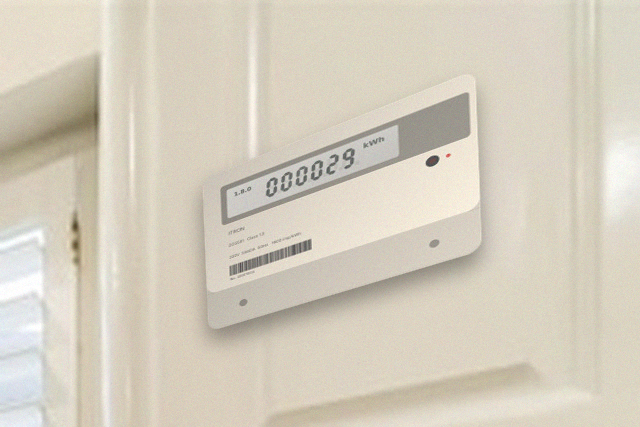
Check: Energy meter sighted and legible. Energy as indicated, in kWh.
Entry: 29 kWh
